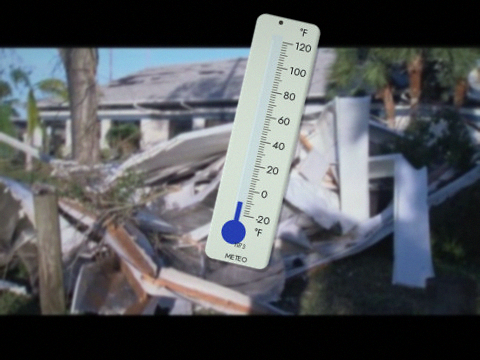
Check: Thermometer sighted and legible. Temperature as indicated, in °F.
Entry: -10 °F
